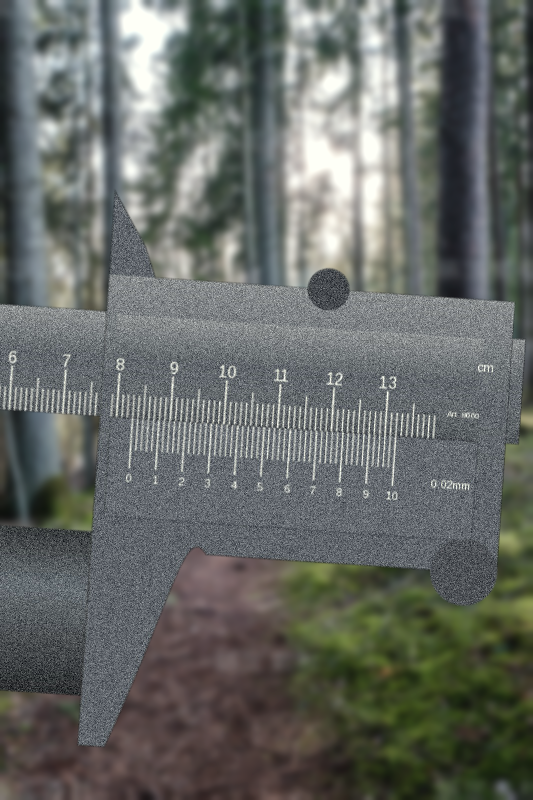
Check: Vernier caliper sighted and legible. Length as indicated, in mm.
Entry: 83.0 mm
